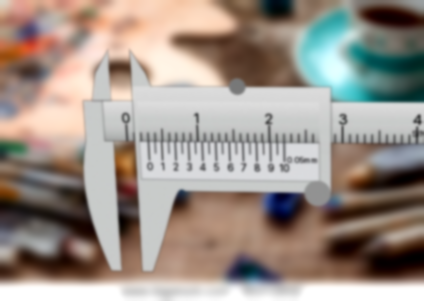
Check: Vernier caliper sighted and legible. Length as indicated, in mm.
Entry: 3.0 mm
